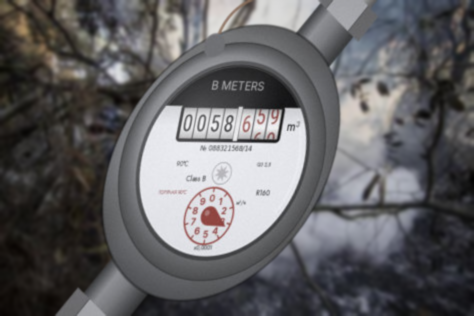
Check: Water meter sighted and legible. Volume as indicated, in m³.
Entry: 58.6593 m³
